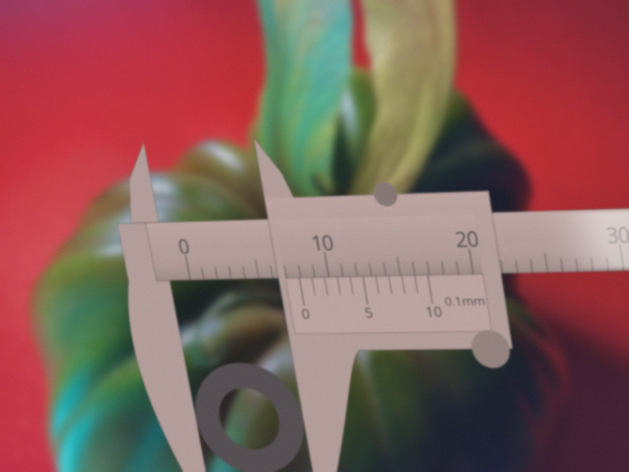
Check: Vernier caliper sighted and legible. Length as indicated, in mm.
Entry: 7.9 mm
